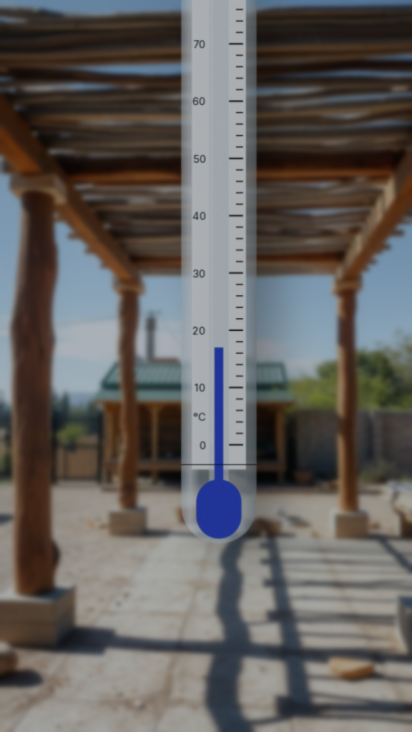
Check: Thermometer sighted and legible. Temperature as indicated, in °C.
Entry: 17 °C
